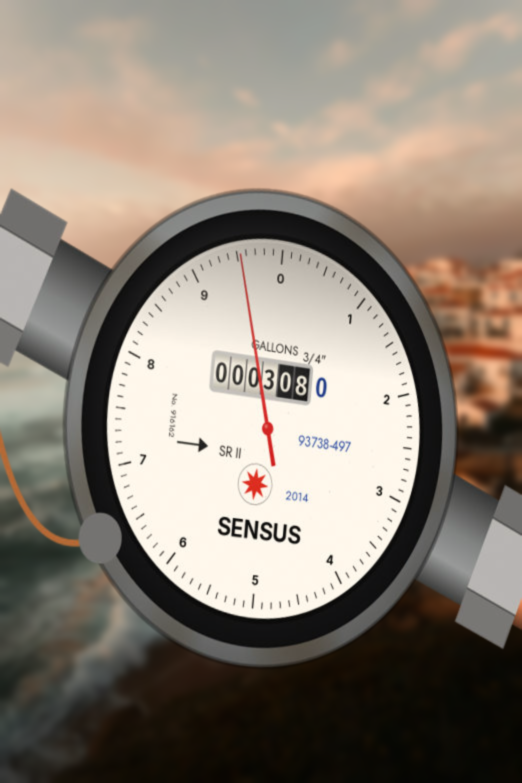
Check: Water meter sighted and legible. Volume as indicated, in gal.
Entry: 3079.5 gal
